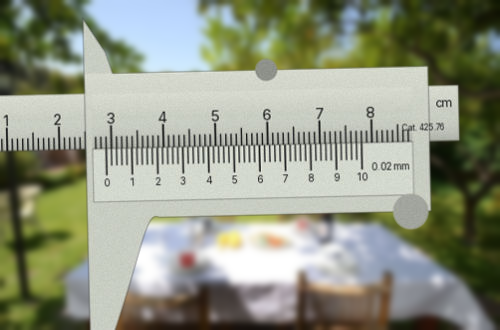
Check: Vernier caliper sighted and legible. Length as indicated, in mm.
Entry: 29.0 mm
